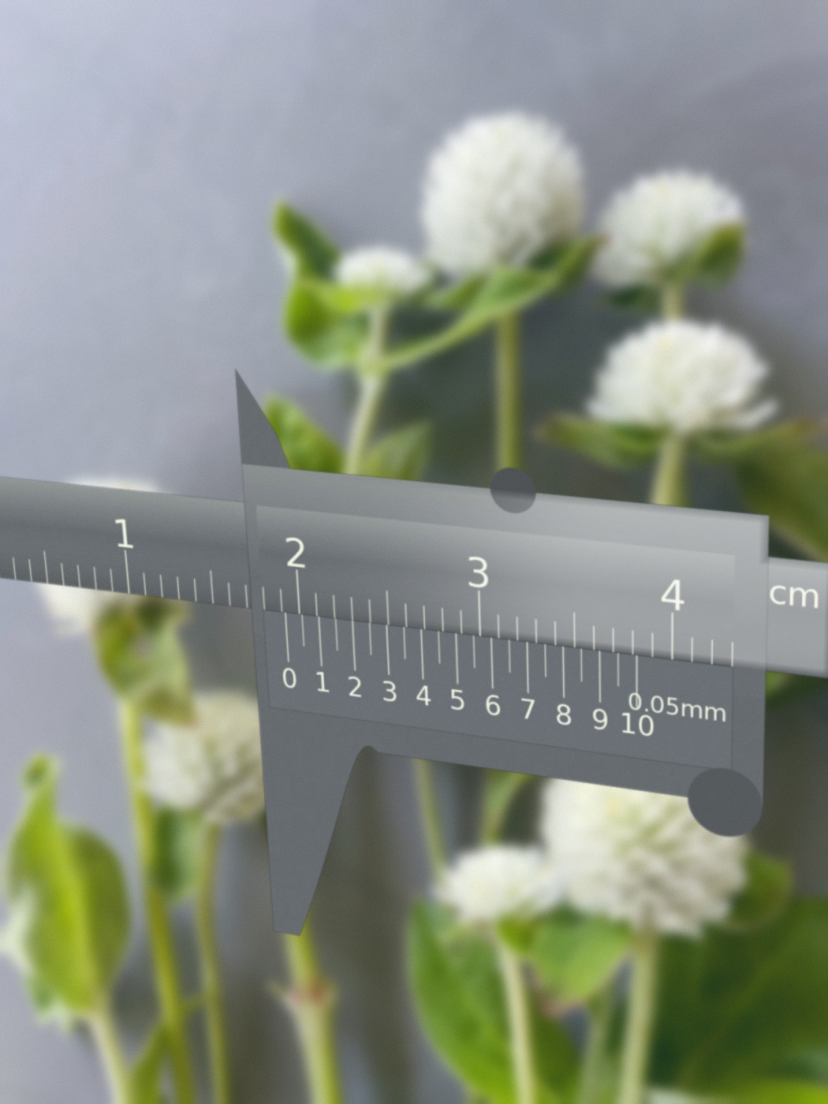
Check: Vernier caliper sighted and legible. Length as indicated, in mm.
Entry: 19.2 mm
